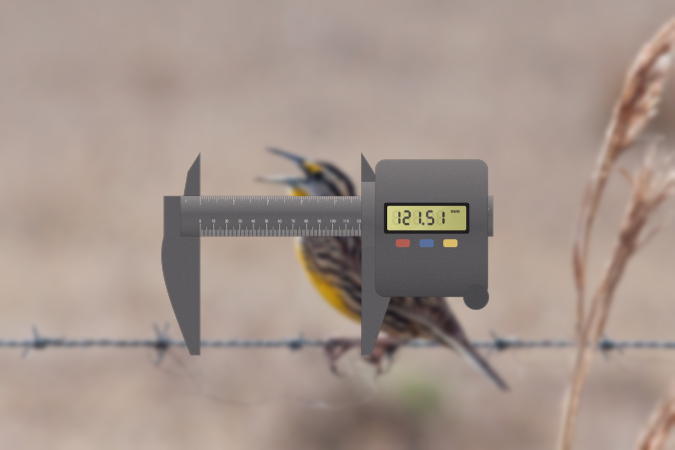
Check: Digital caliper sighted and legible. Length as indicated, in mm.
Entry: 121.51 mm
